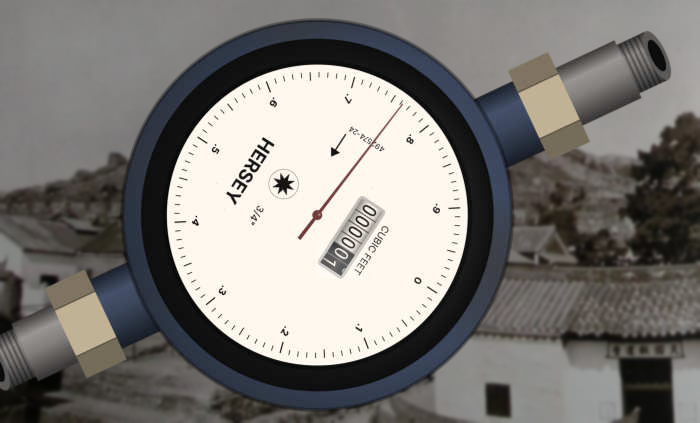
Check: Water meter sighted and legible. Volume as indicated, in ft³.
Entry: 0.76 ft³
